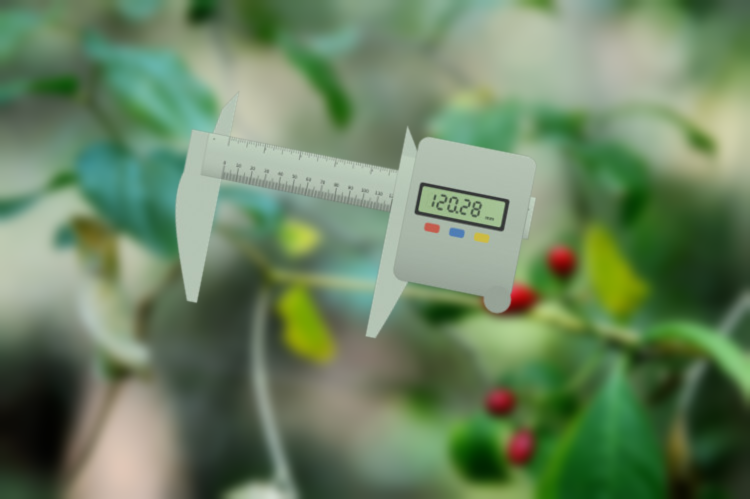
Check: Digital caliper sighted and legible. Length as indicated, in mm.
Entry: 120.28 mm
